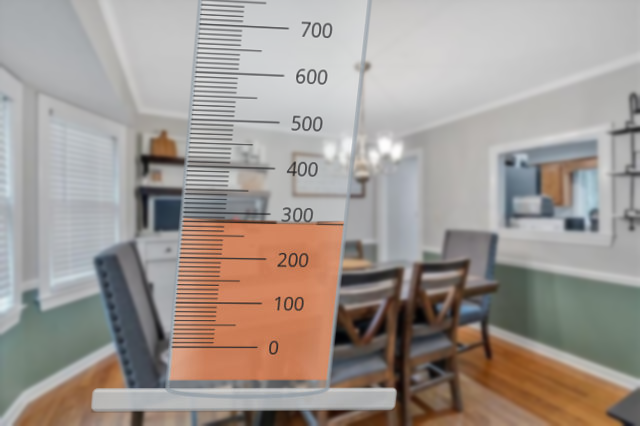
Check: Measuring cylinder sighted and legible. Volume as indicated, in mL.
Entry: 280 mL
